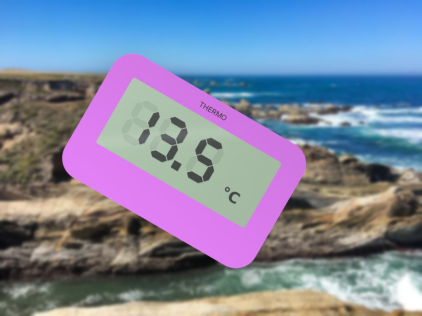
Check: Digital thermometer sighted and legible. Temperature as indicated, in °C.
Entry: 13.5 °C
